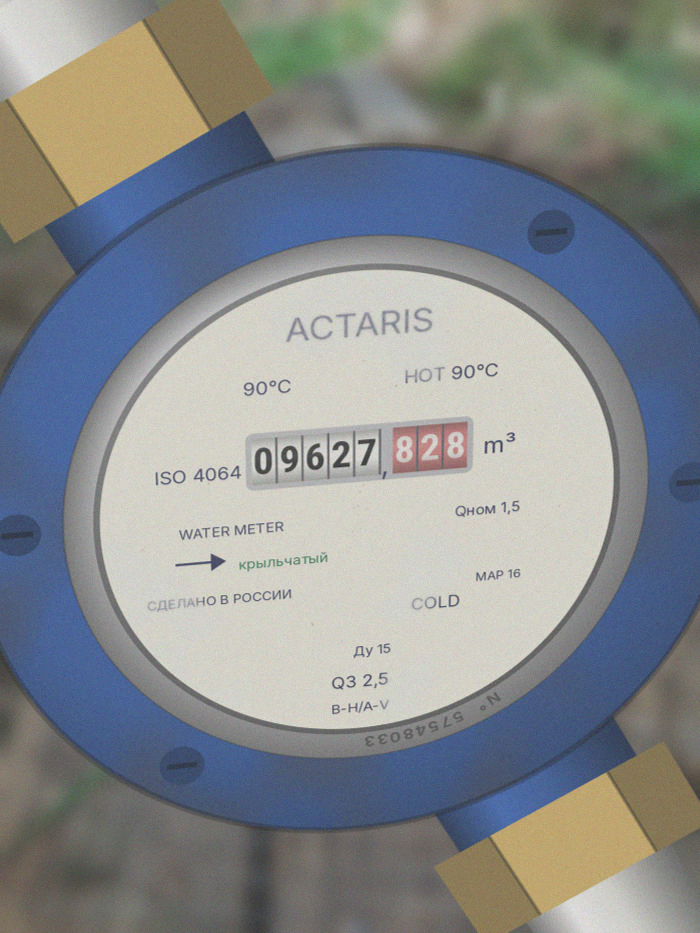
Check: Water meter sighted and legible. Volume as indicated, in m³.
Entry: 9627.828 m³
